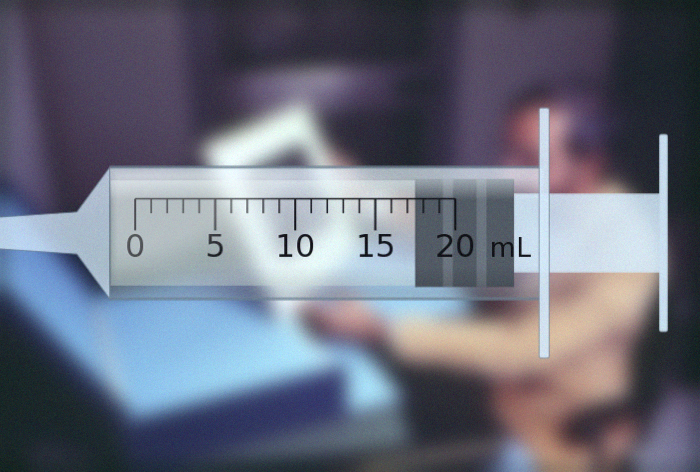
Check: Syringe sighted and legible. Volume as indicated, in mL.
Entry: 17.5 mL
